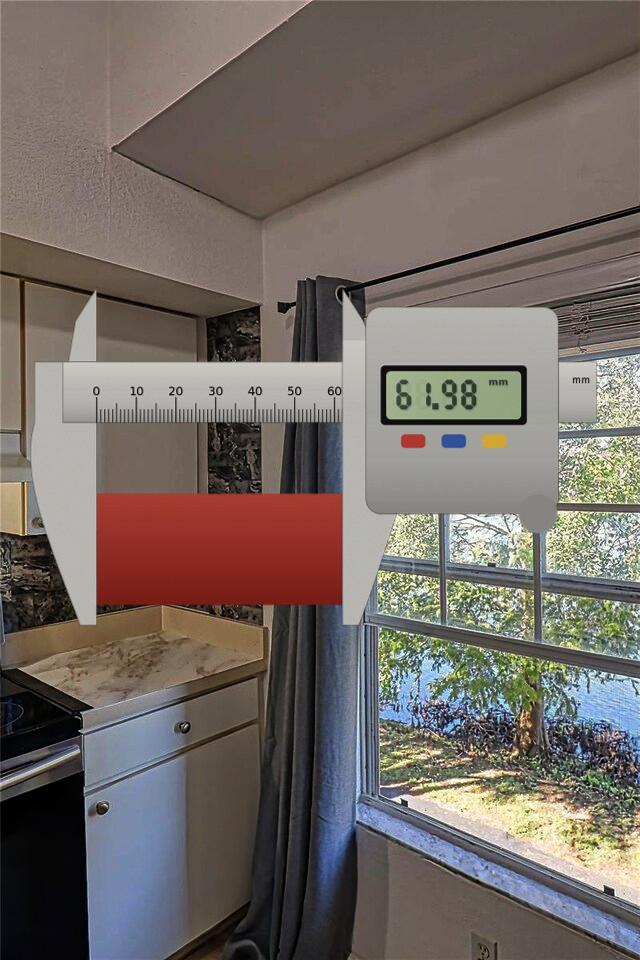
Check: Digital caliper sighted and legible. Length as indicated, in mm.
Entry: 61.98 mm
